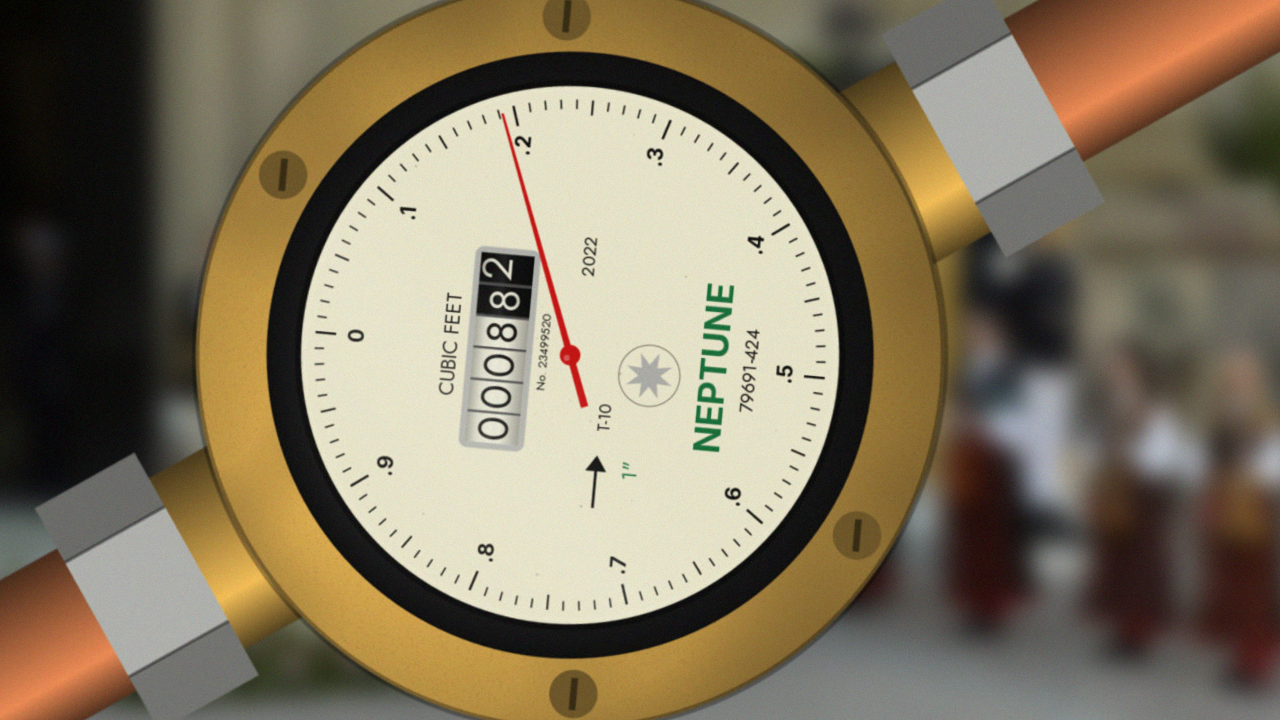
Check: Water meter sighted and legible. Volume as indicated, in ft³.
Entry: 882.19 ft³
